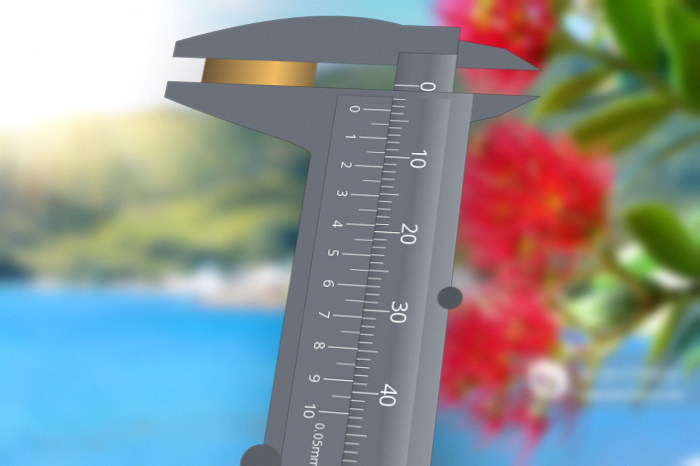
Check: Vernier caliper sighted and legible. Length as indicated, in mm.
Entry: 3.6 mm
